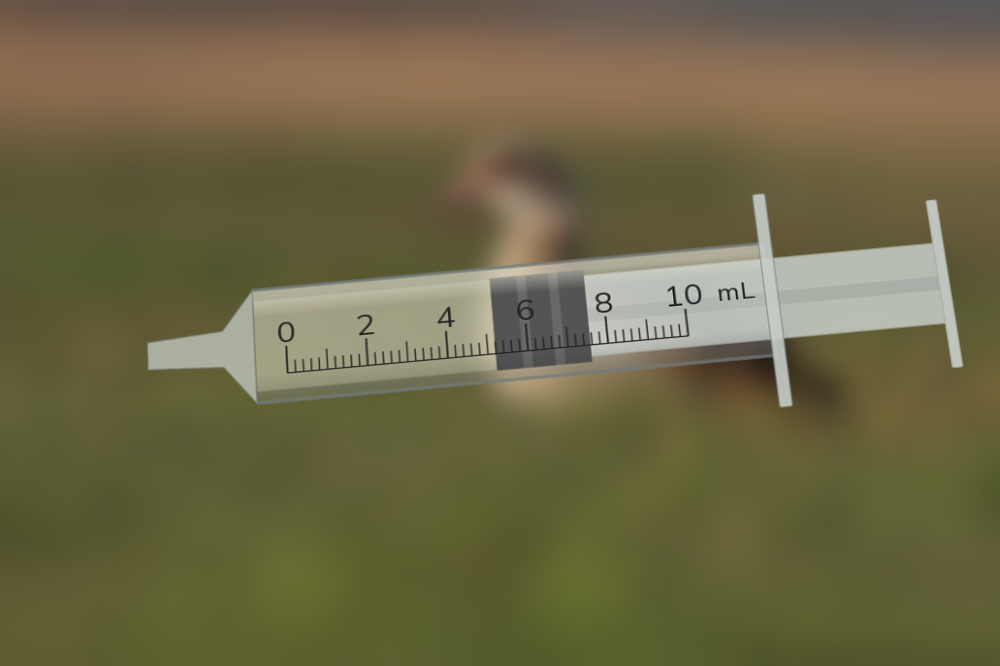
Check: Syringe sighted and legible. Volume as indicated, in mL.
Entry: 5.2 mL
